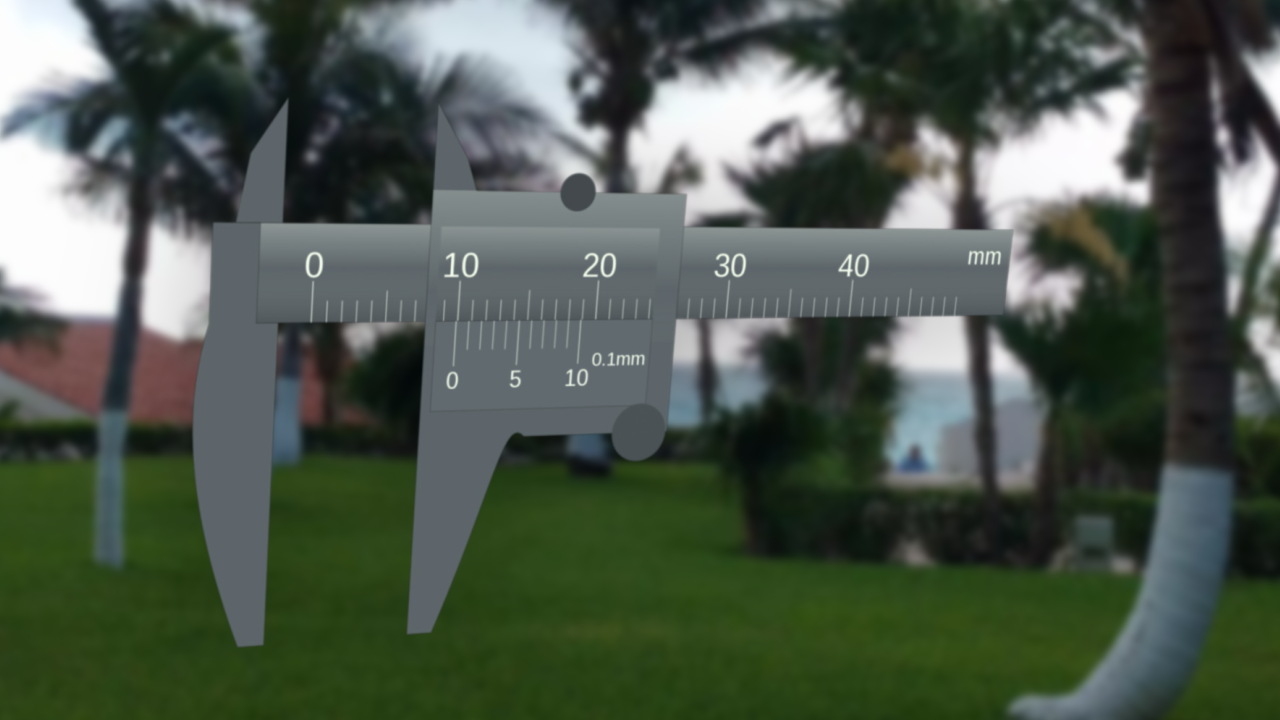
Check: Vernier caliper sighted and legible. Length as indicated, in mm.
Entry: 9.9 mm
